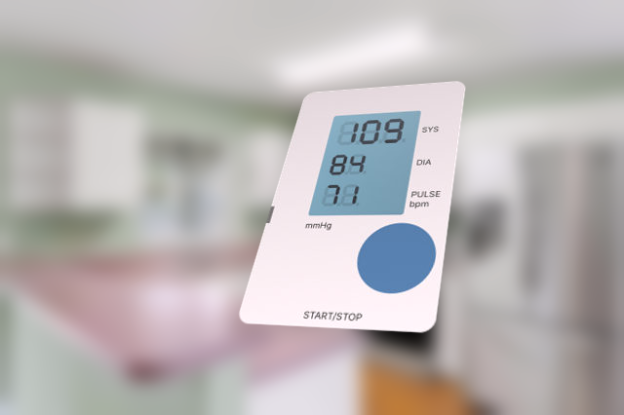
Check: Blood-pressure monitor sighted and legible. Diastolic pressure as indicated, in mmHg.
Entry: 84 mmHg
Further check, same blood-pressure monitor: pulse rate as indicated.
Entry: 71 bpm
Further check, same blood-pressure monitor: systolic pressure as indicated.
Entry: 109 mmHg
